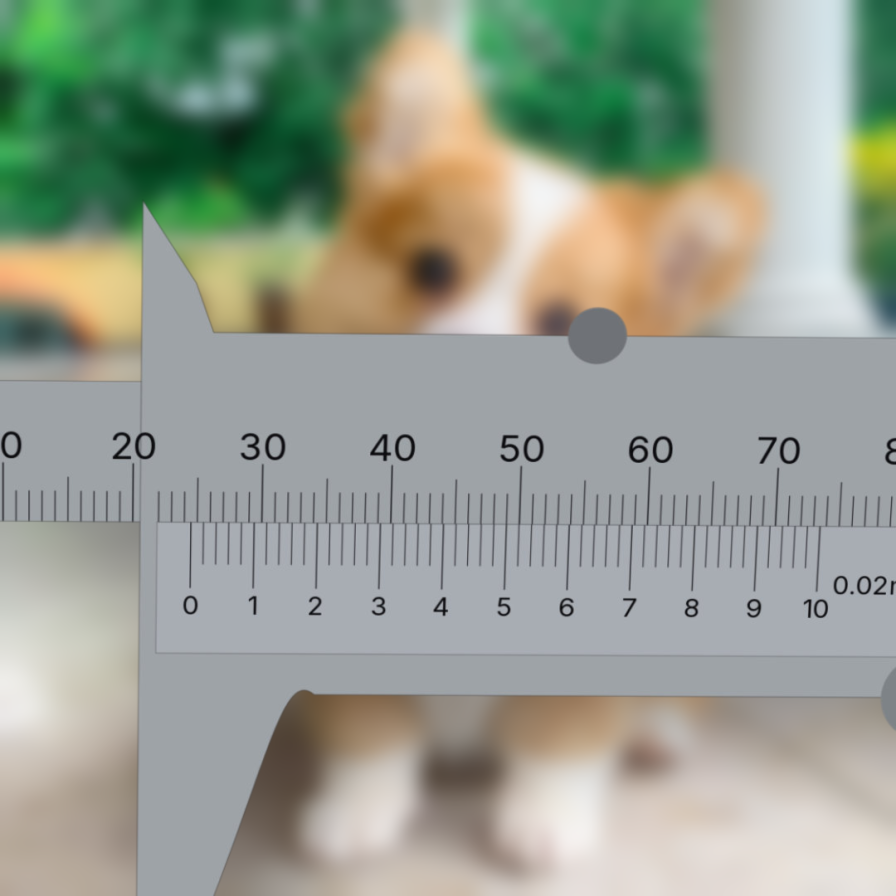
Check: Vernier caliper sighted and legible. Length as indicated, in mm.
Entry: 24.5 mm
